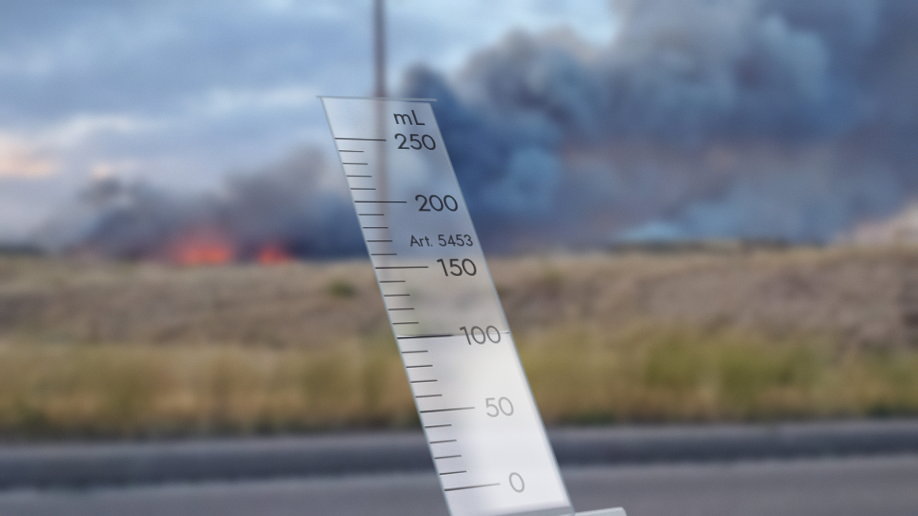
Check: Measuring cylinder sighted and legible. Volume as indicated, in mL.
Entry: 100 mL
